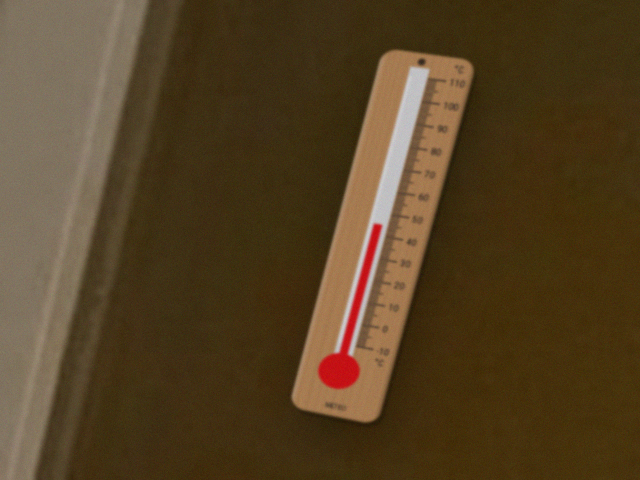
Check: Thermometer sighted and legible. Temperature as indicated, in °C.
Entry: 45 °C
